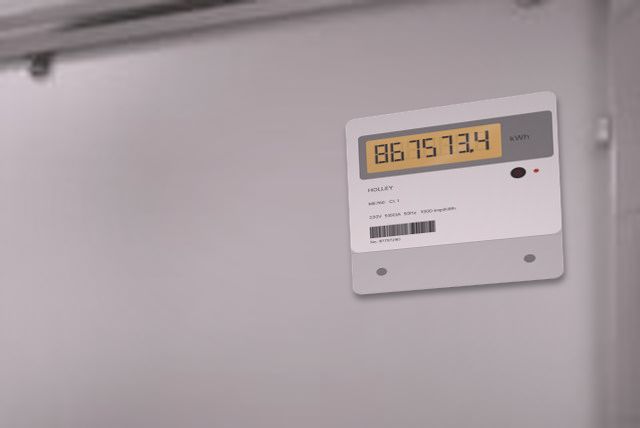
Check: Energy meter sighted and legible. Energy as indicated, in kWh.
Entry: 867573.4 kWh
